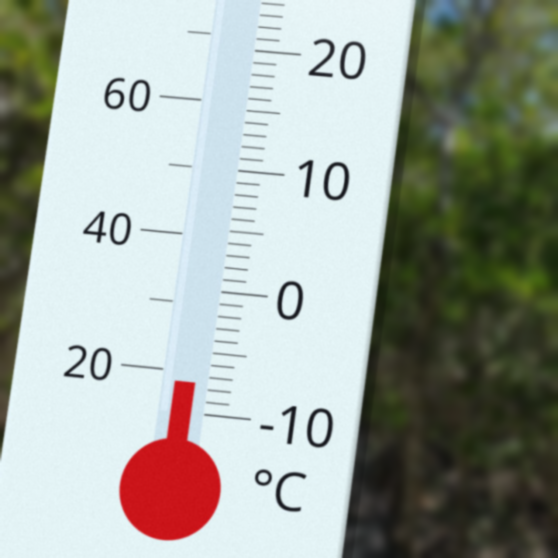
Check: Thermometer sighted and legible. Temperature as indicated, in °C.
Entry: -7.5 °C
